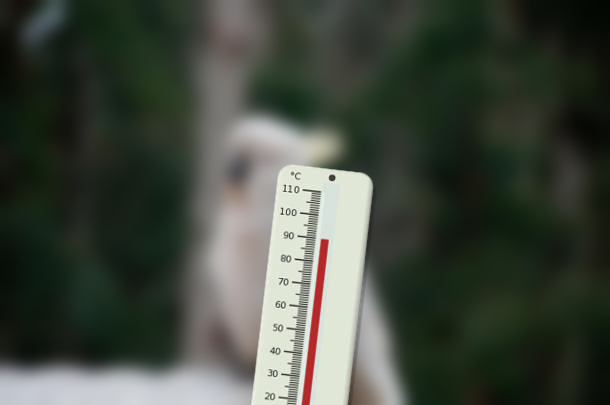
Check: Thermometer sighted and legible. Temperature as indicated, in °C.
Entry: 90 °C
